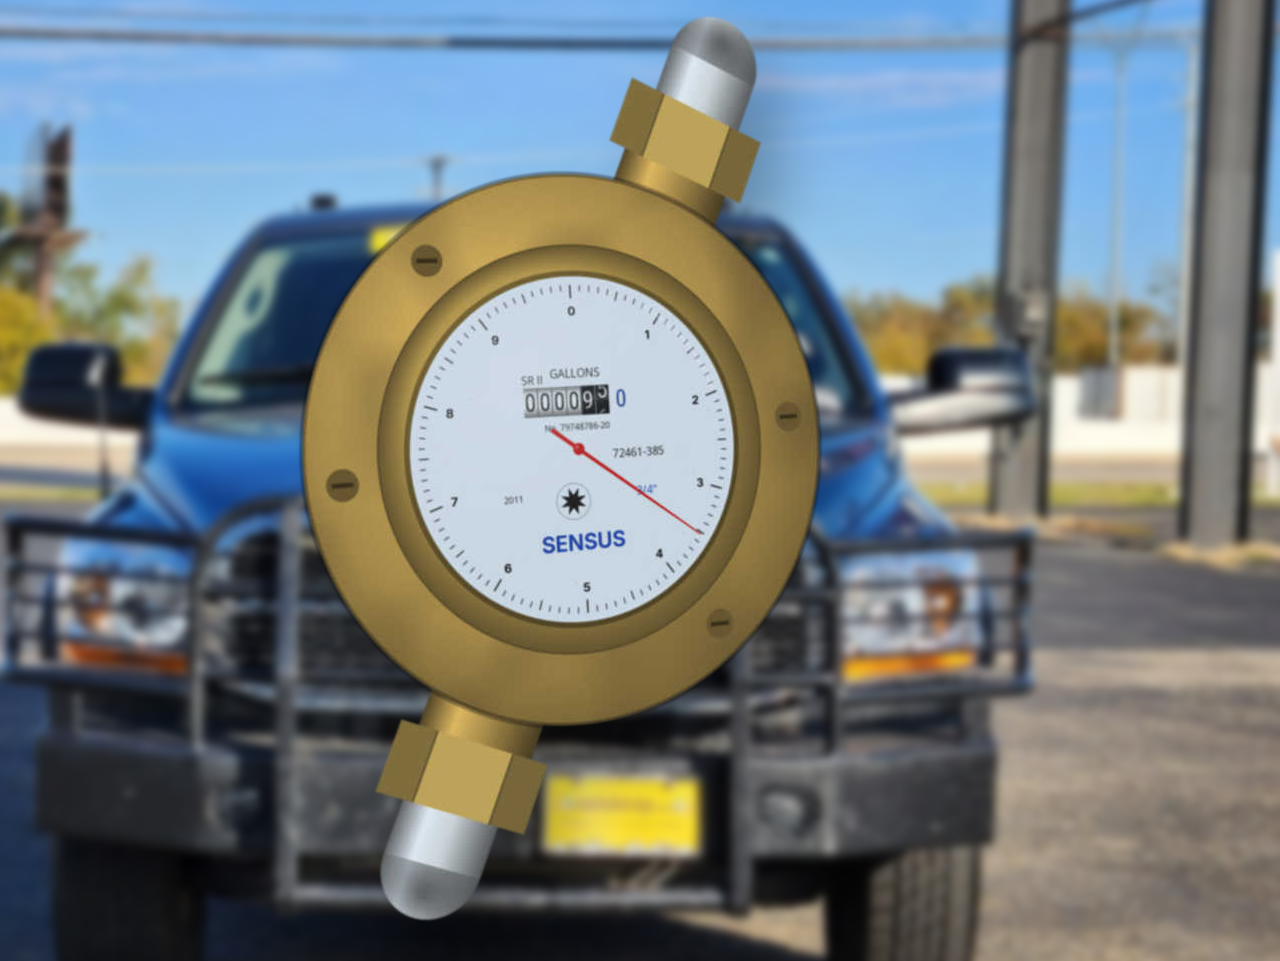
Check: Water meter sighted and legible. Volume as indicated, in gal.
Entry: 953.5 gal
